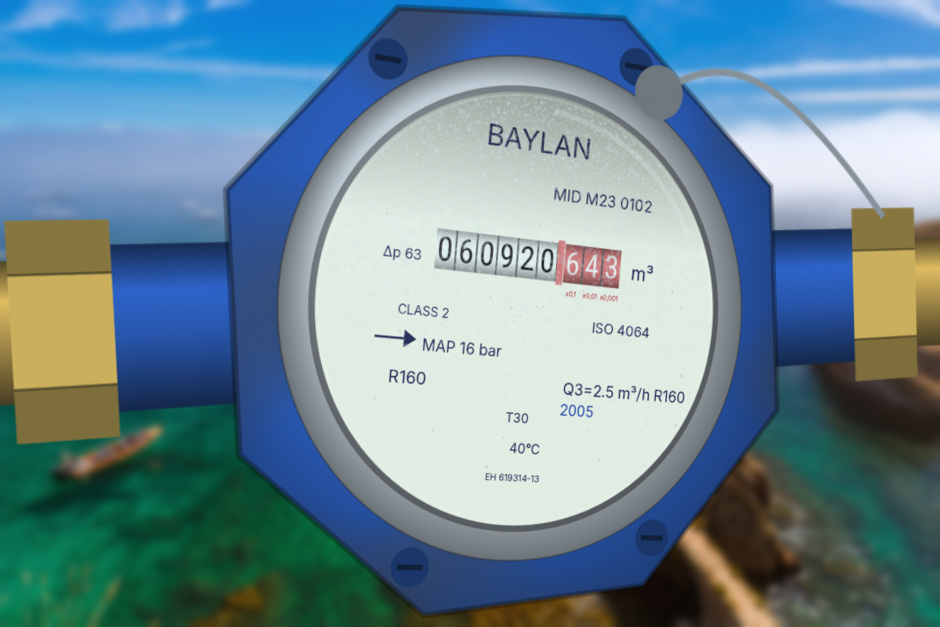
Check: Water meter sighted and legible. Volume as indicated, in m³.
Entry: 60920.643 m³
